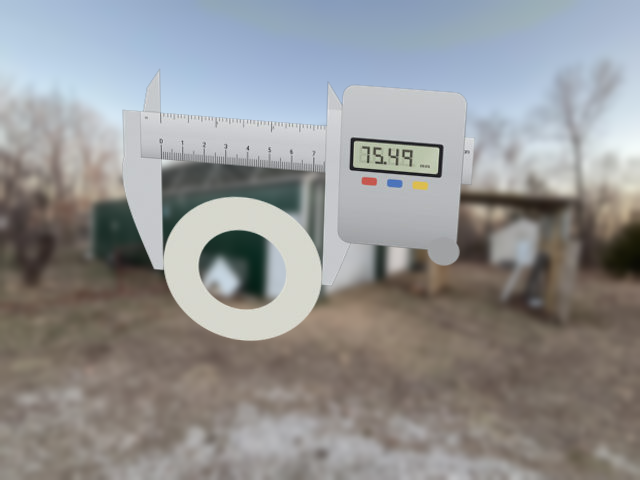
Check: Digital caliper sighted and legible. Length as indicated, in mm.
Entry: 75.49 mm
